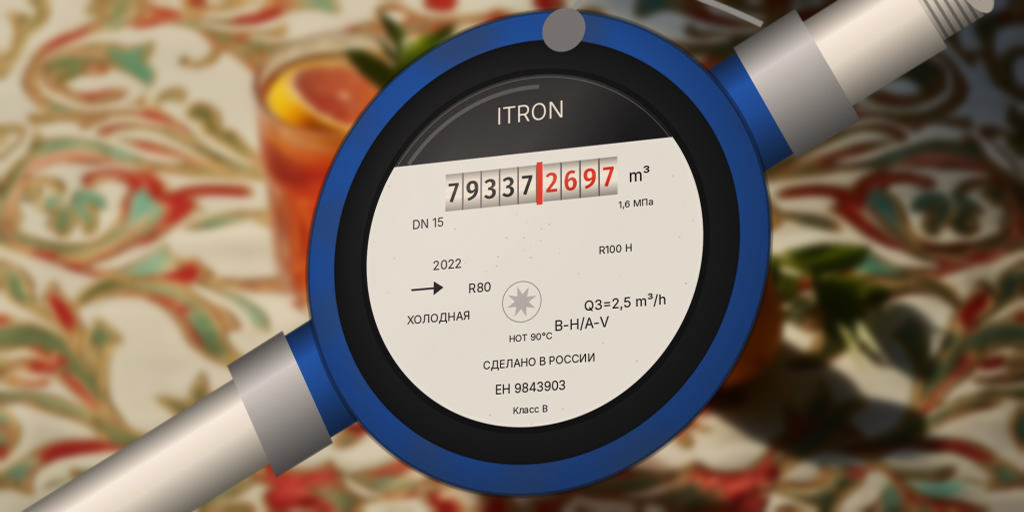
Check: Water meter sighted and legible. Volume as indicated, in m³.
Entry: 79337.2697 m³
